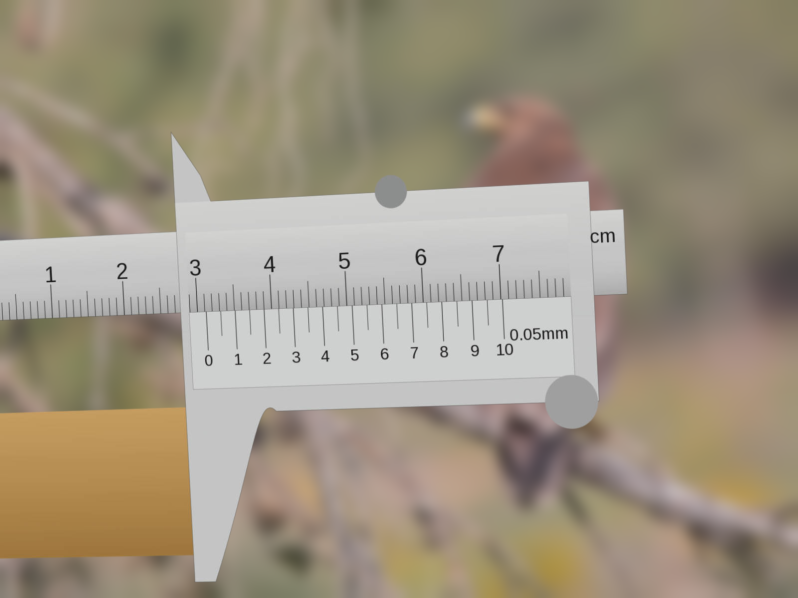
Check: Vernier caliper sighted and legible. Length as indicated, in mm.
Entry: 31.2 mm
